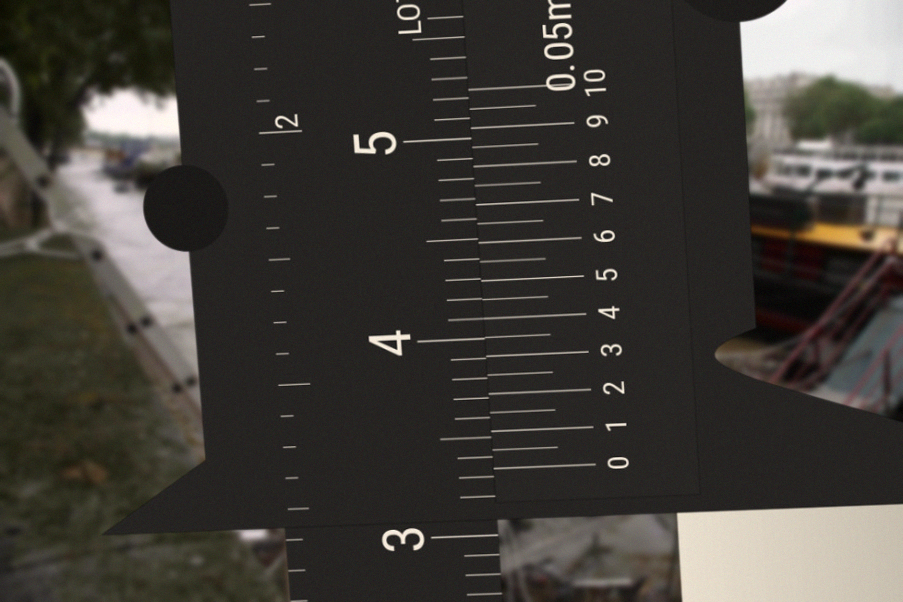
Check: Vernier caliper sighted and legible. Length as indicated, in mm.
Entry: 33.4 mm
